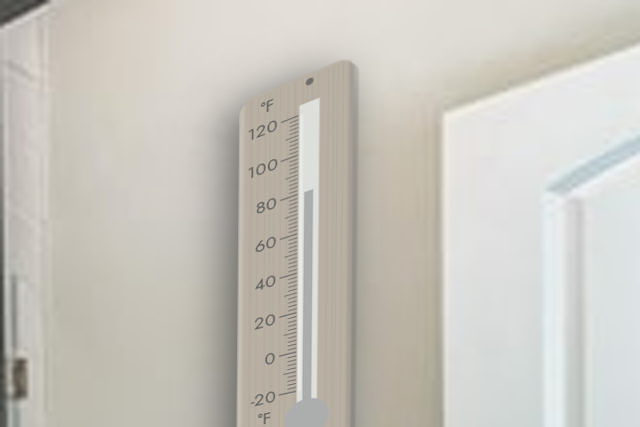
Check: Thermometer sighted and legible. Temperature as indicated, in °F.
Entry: 80 °F
